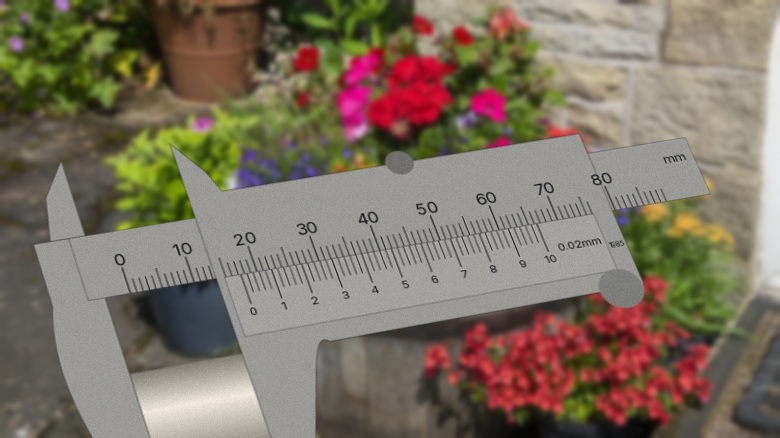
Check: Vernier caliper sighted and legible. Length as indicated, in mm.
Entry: 17.4 mm
